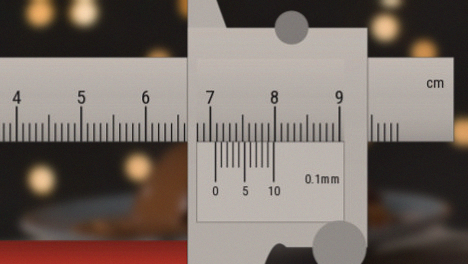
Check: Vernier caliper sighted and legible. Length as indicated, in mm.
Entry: 70.8 mm
